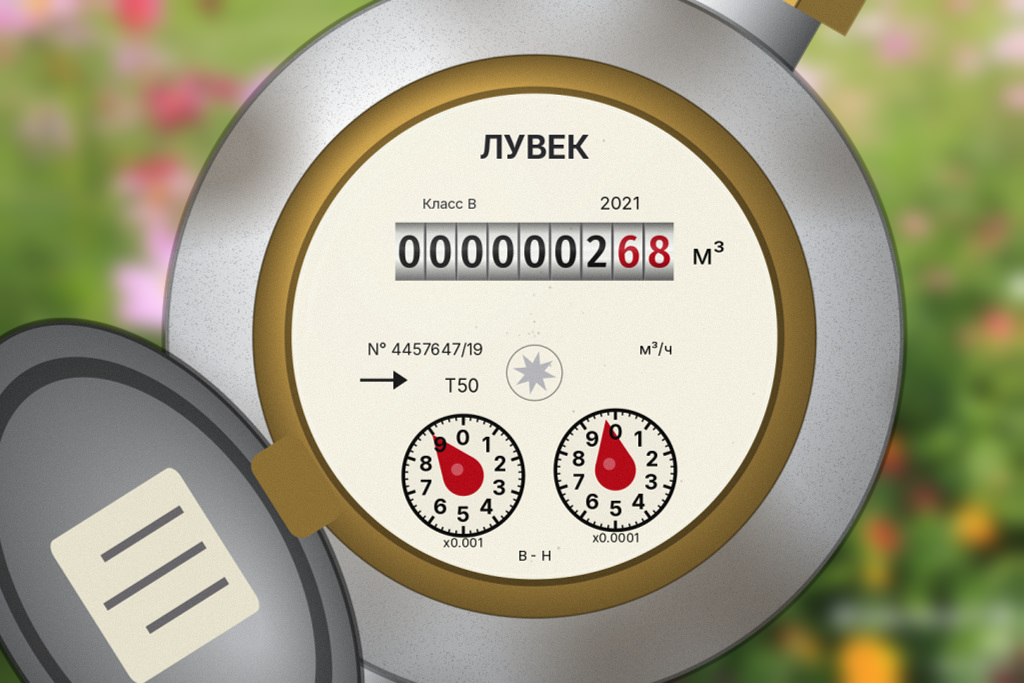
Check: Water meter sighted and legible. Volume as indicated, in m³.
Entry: 2.6889 m³
